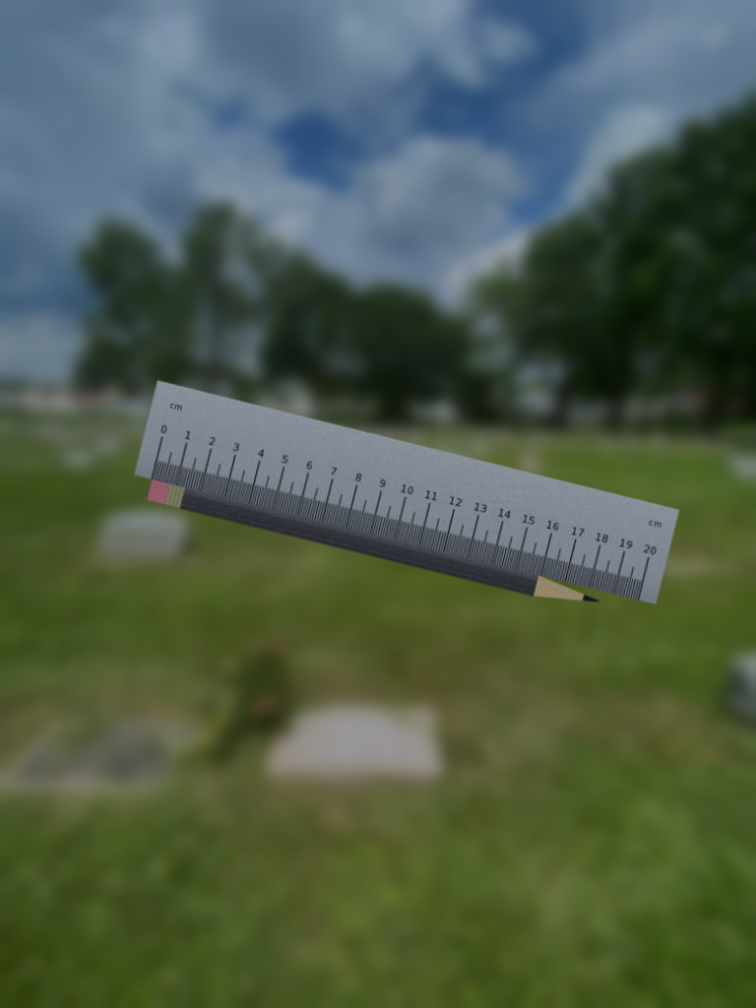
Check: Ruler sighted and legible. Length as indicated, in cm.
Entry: 18.5 cm
